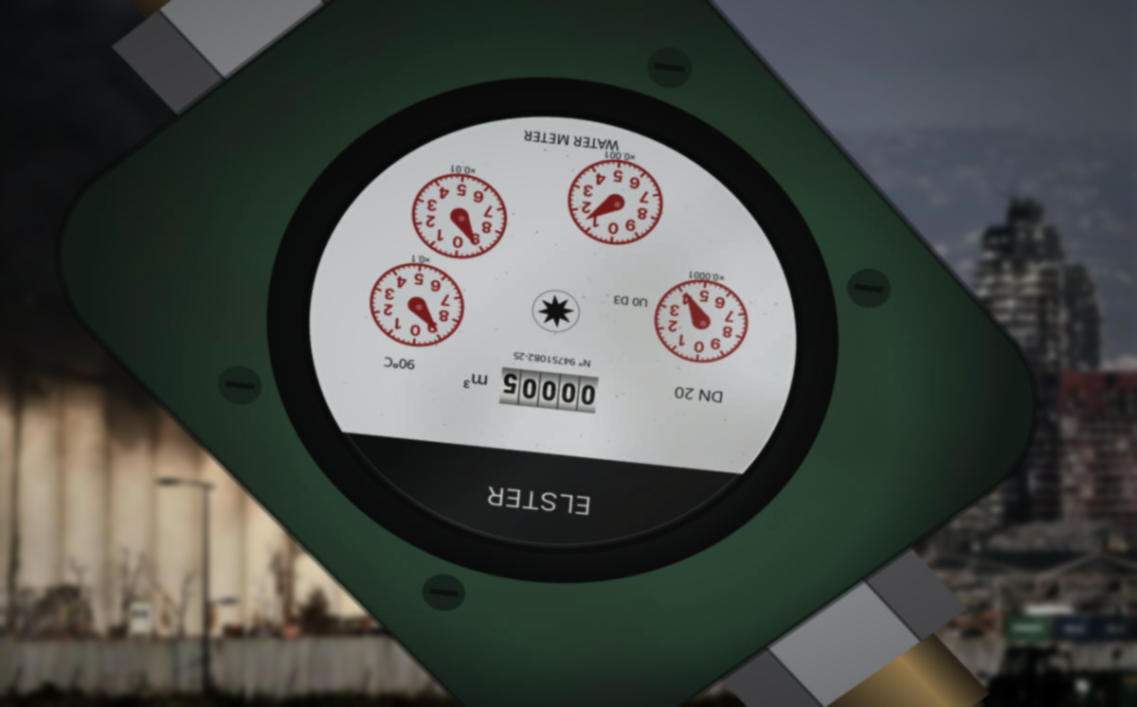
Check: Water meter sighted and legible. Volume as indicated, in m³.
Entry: 4.8914 m³
